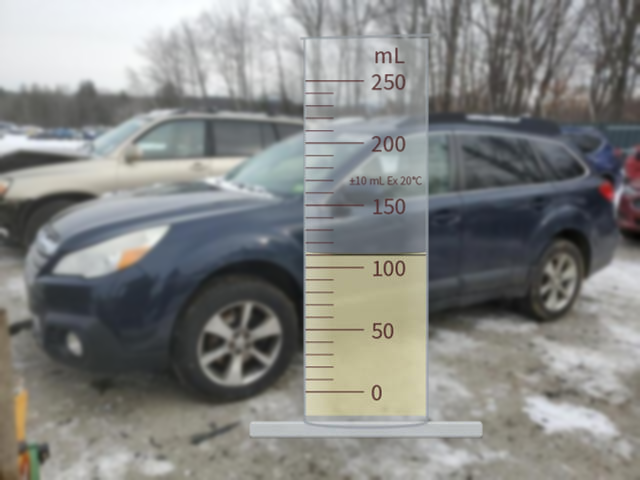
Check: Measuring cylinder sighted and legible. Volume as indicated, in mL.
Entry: 110 mL
